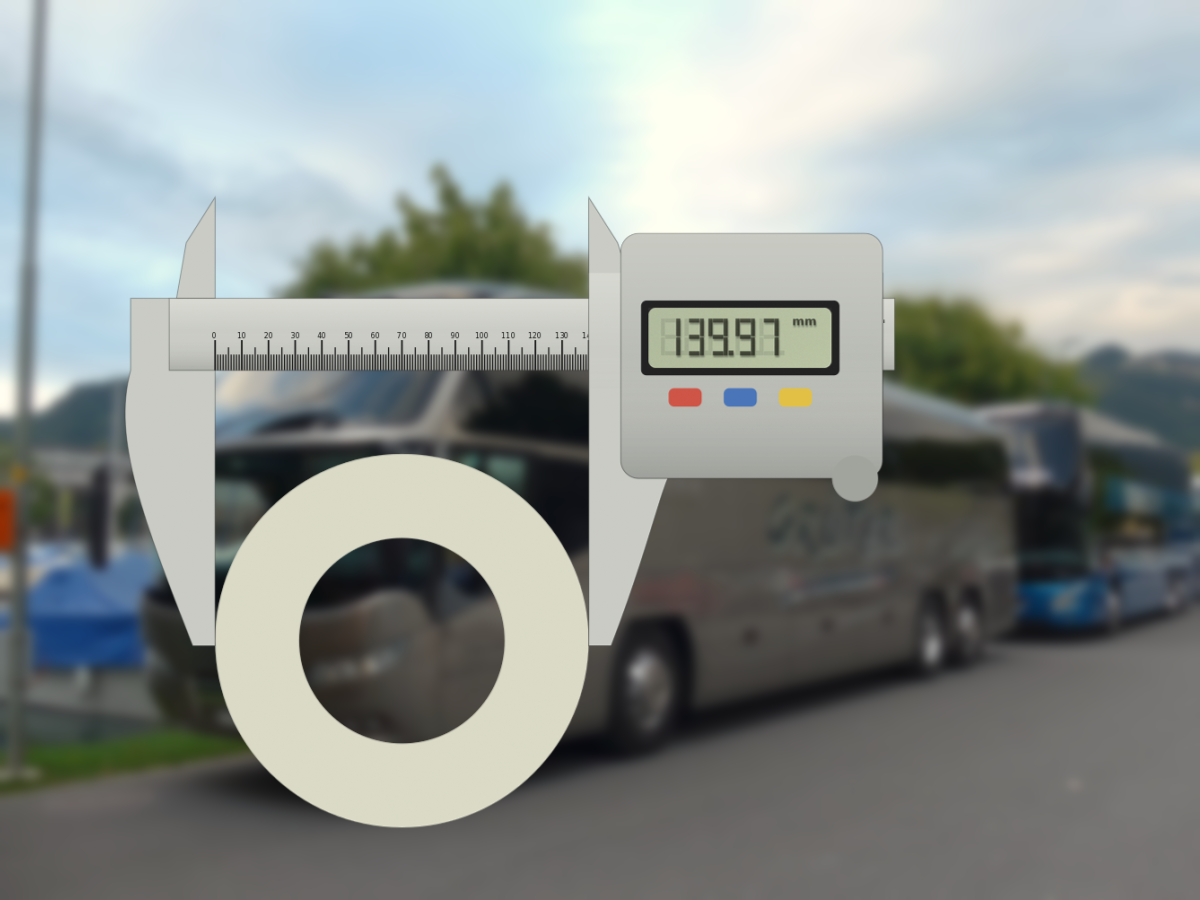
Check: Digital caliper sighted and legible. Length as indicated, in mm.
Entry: 139.97 mm
